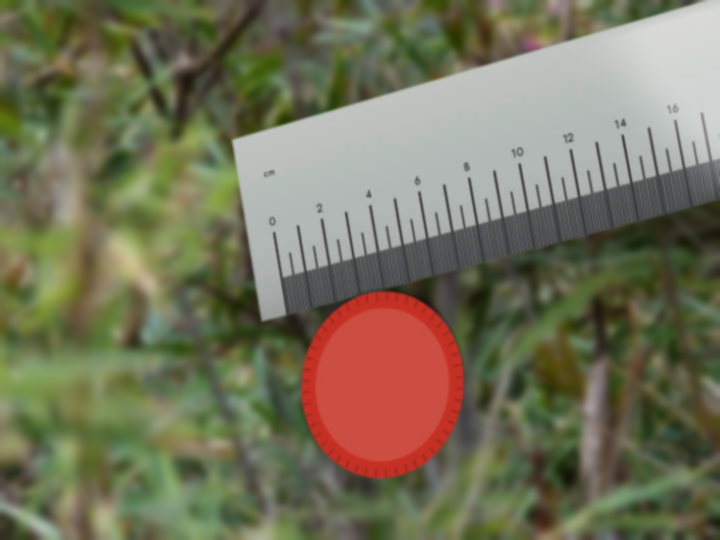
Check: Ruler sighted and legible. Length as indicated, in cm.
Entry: 6.5 cm
